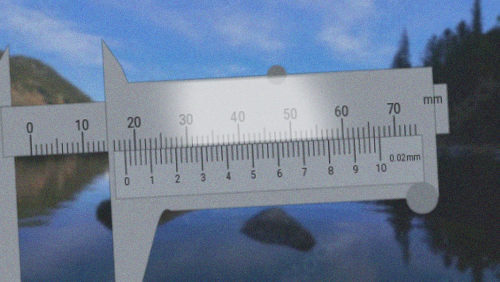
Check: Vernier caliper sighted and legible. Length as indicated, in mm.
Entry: 18.0 mm
